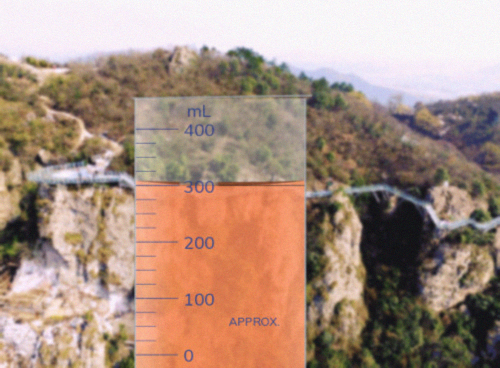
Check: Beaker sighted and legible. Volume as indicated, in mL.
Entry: 300 mL
